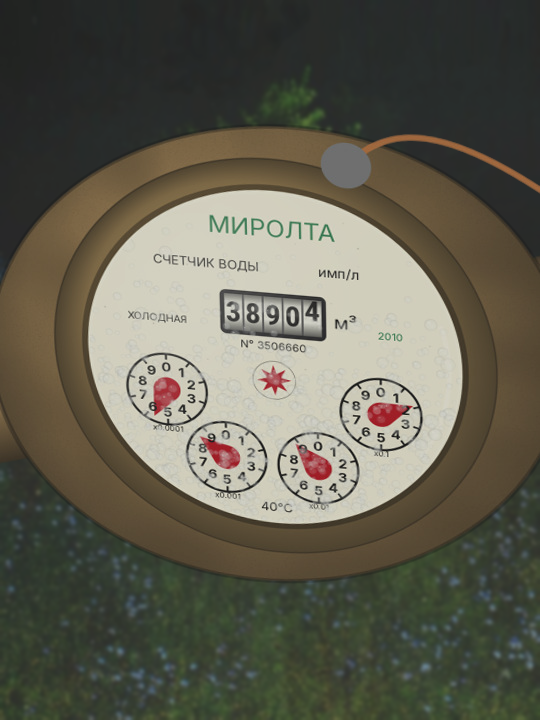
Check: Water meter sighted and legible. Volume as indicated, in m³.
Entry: 38904.1885 m³
